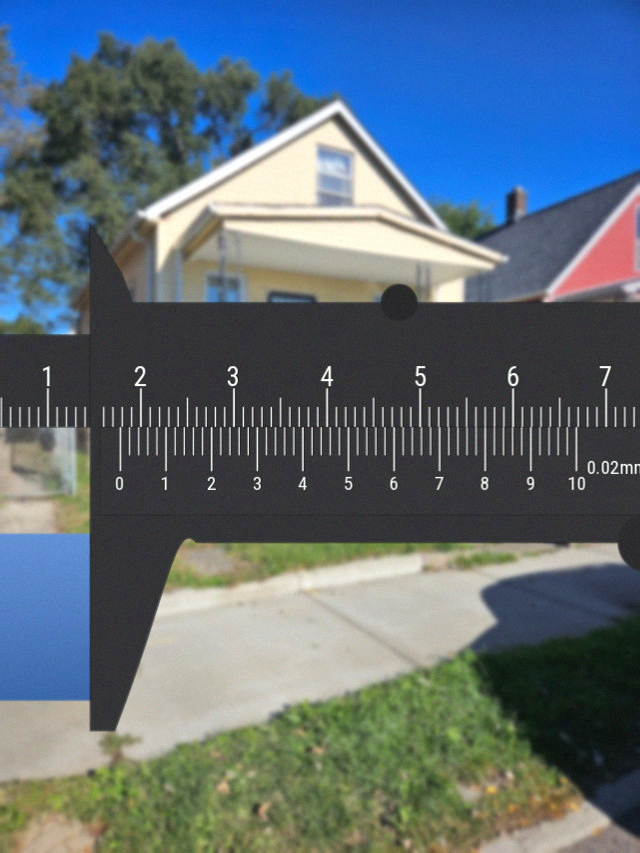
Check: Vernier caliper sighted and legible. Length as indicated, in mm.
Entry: 17.8 mm
